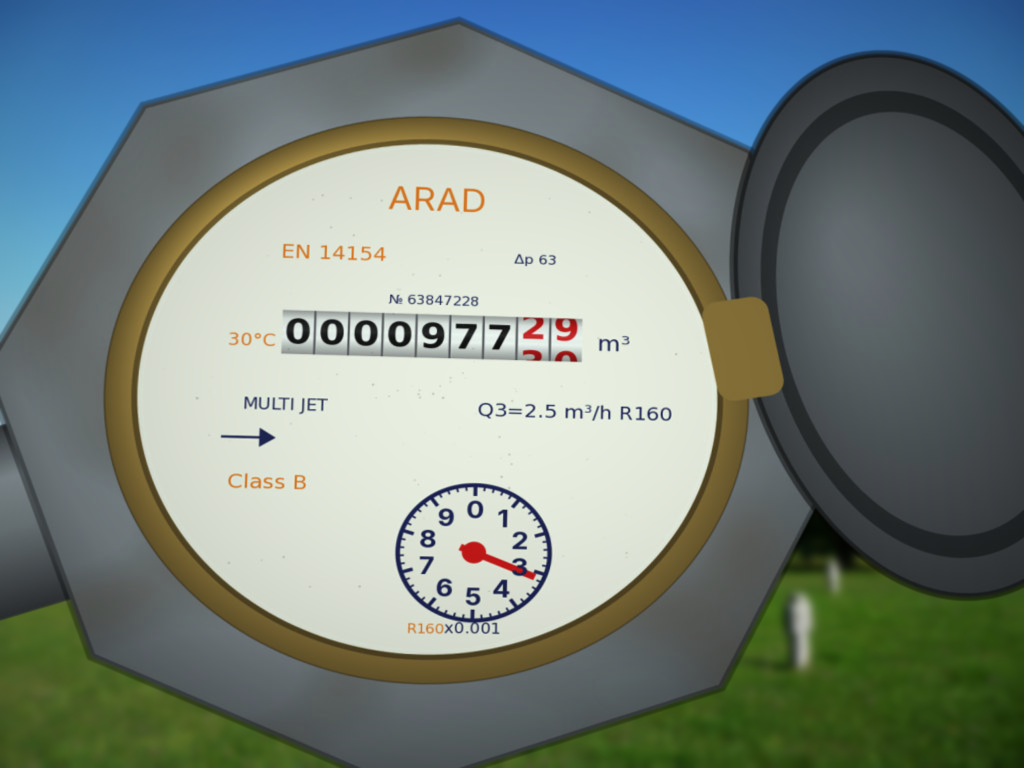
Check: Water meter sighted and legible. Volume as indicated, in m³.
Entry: 977.293 m³
